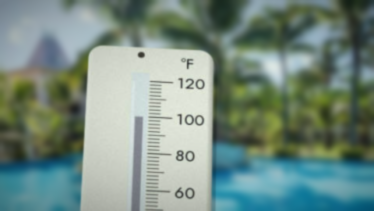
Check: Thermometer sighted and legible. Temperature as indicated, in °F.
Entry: 100 °F
